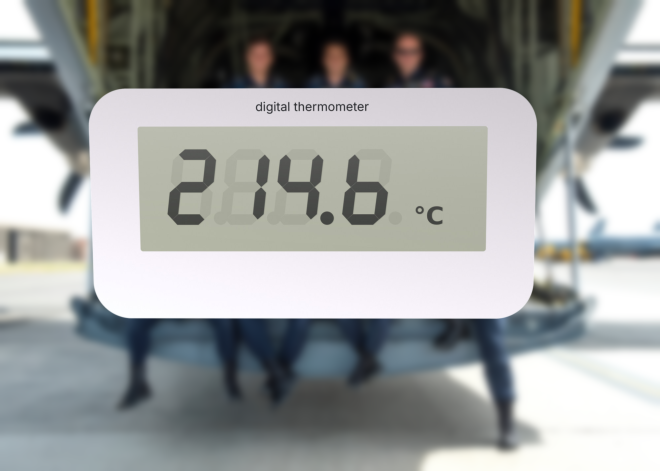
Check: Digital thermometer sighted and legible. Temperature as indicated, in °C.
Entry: 214.6 °C
